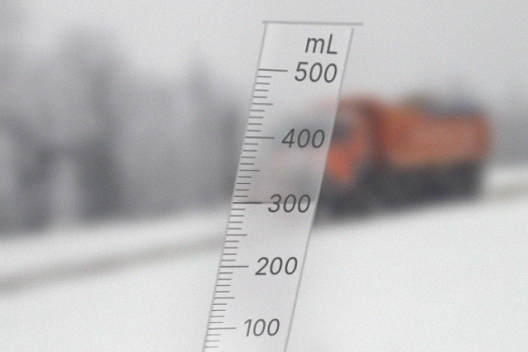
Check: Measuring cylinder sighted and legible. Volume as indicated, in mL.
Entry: 300 mL
